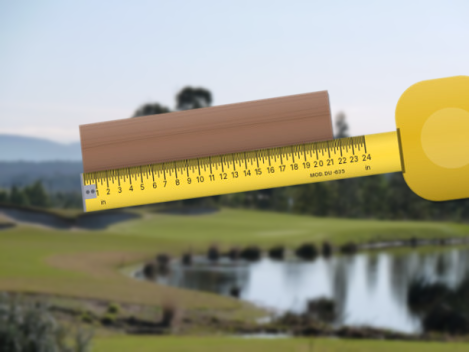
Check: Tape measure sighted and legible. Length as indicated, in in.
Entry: 21.5 in
